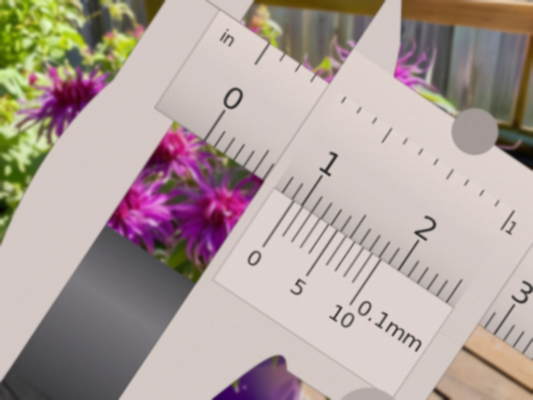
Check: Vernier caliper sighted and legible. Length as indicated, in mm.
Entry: 9.2 mm
